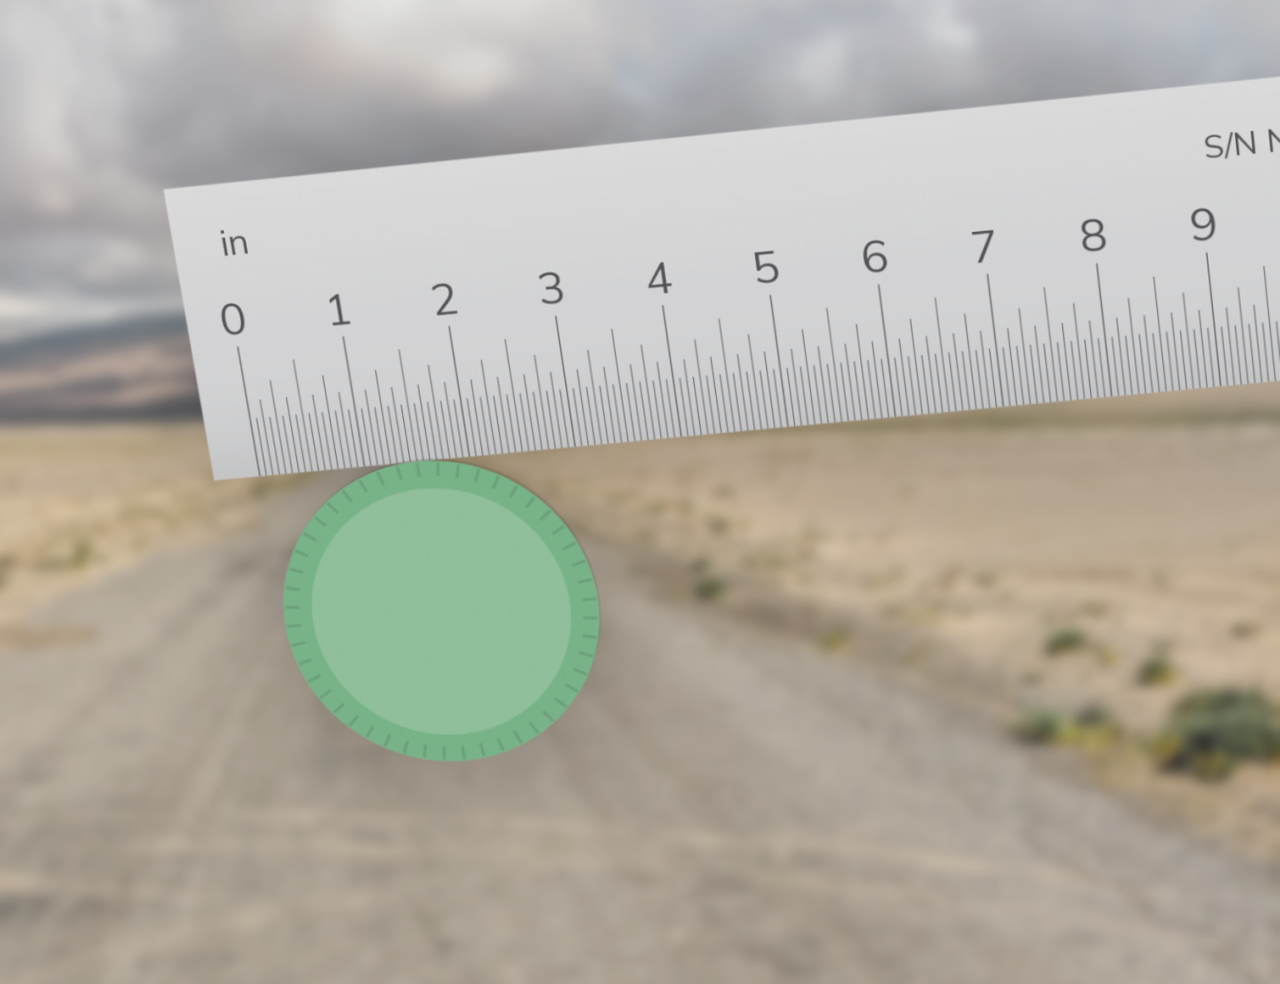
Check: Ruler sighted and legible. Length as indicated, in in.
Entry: 3 in
